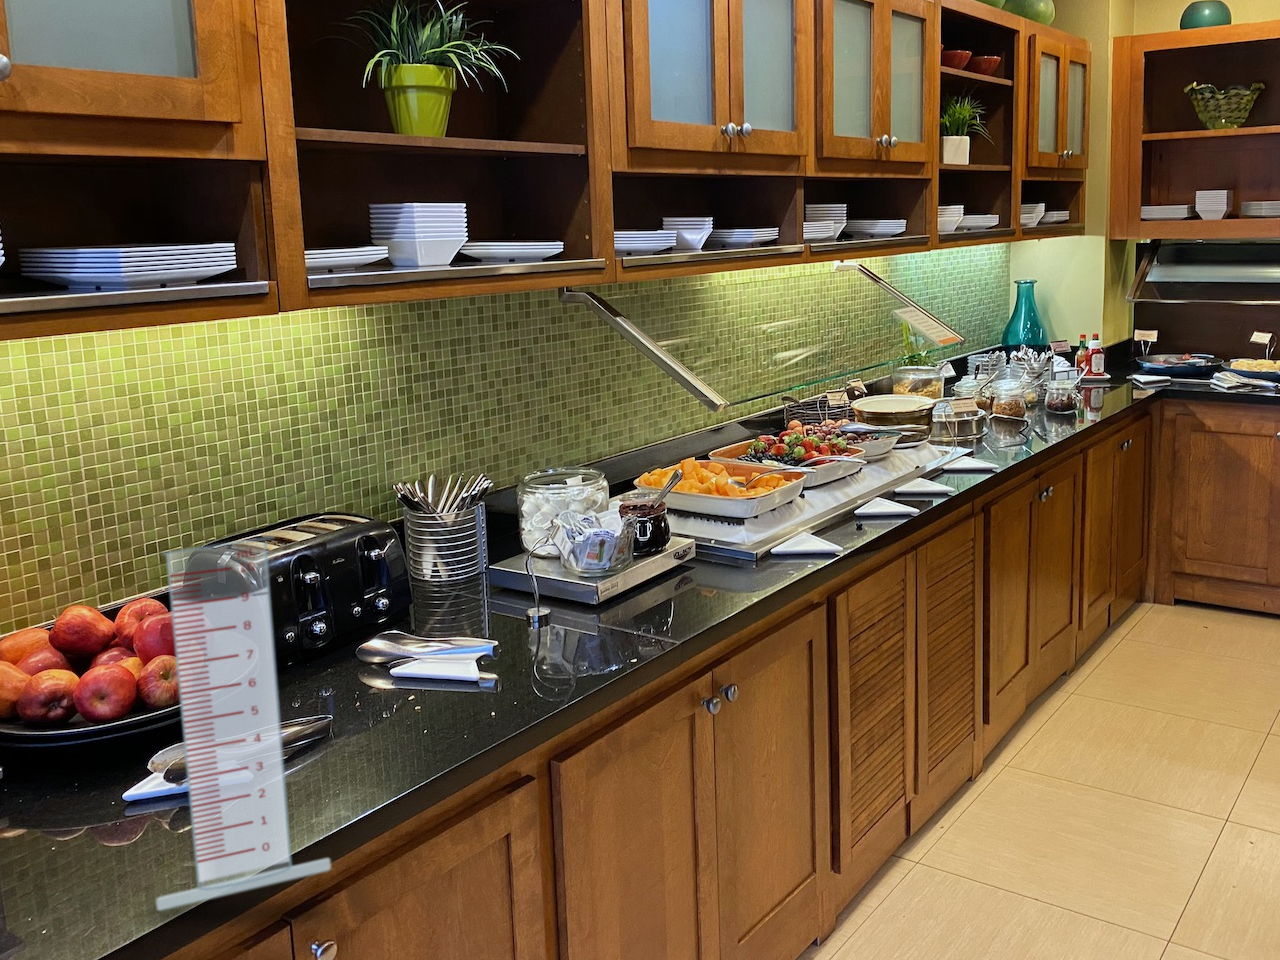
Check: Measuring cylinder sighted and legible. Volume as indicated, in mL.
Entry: 9 mL
